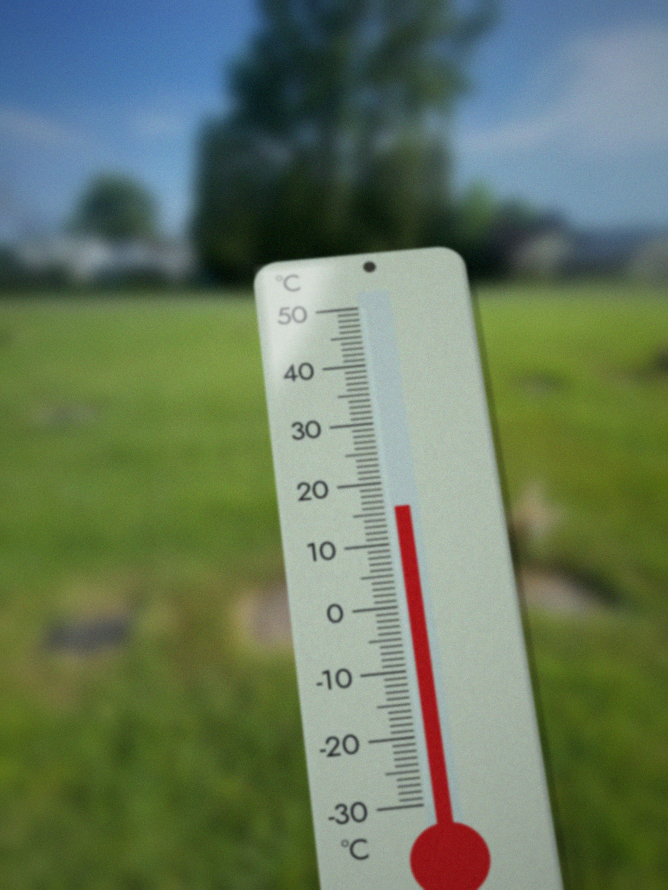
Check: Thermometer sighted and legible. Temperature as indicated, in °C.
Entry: 16 °C
